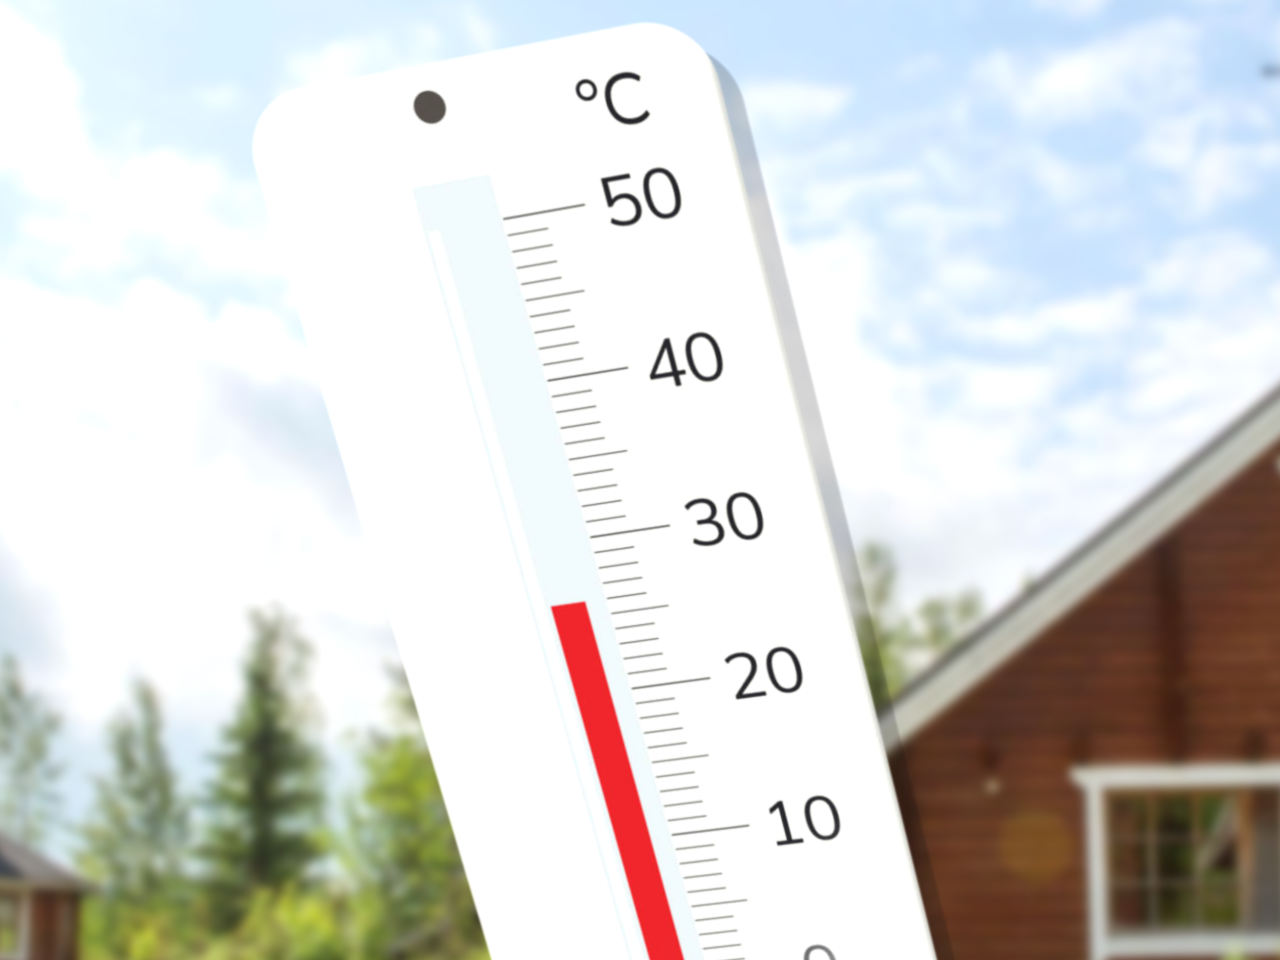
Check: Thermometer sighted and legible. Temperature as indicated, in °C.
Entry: 26 °C
